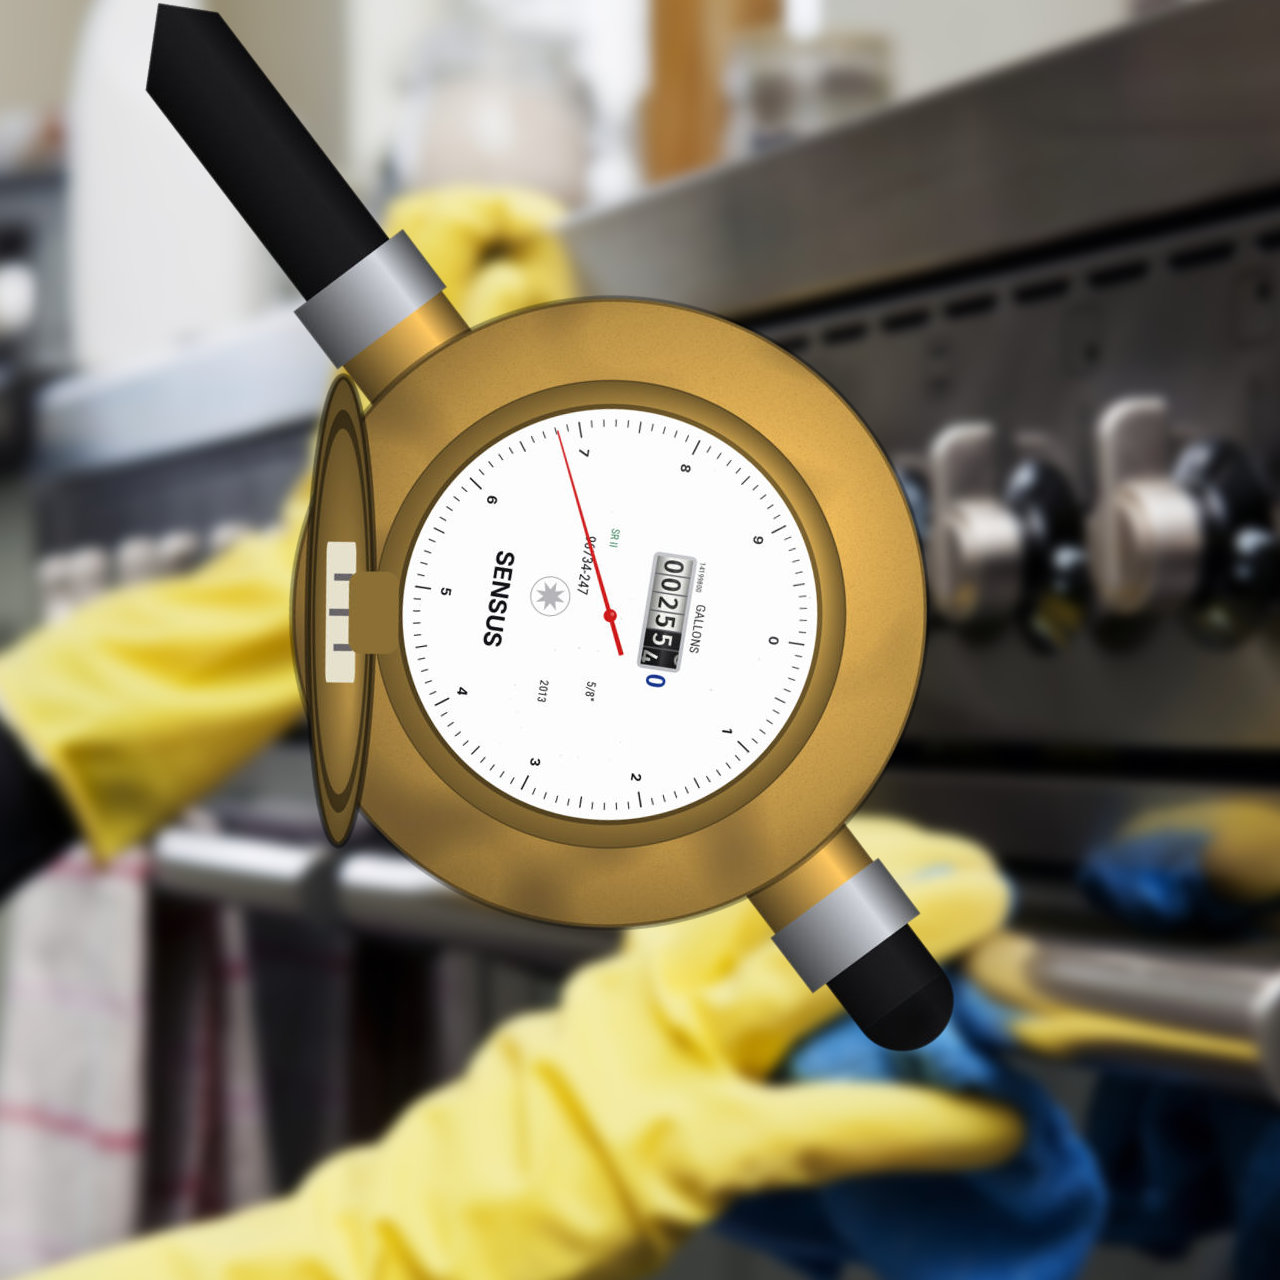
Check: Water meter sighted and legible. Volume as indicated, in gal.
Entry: 25536.8 gal
